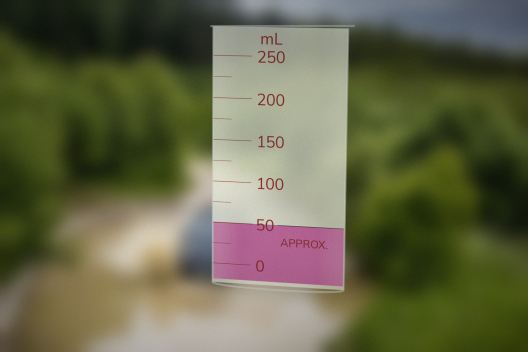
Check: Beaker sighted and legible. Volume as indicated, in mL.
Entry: 50 mL
